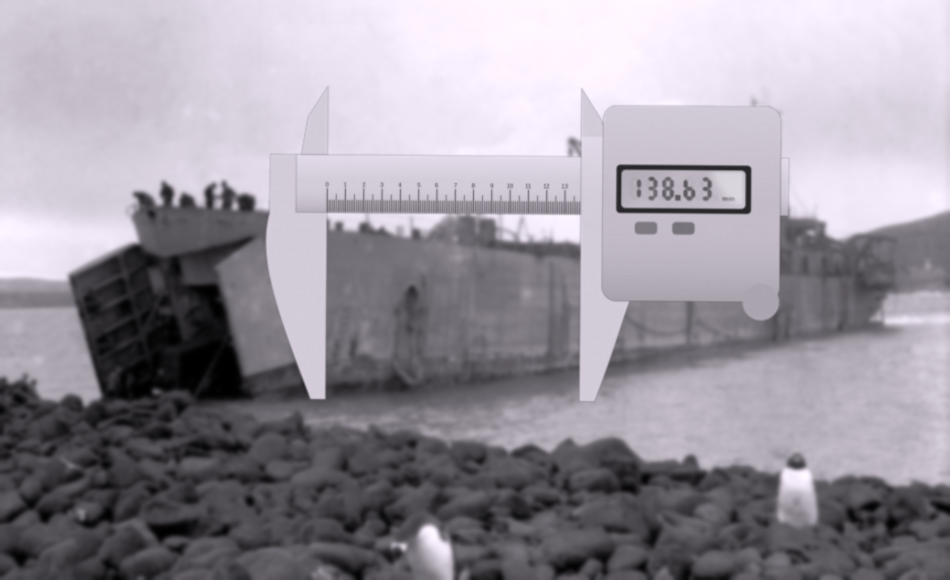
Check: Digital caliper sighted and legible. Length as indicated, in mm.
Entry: 138.63 mm
